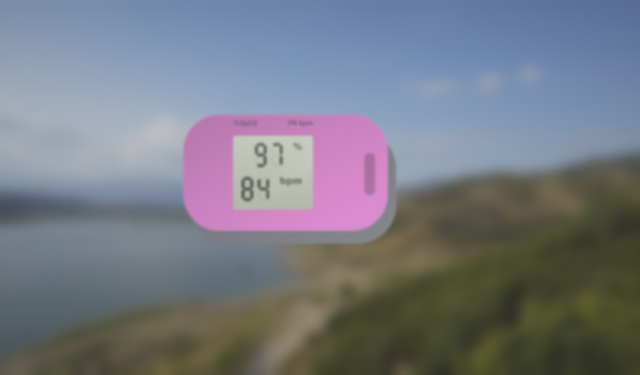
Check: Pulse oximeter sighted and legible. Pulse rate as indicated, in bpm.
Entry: 84 bpm
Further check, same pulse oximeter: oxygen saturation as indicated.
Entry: 97 %
